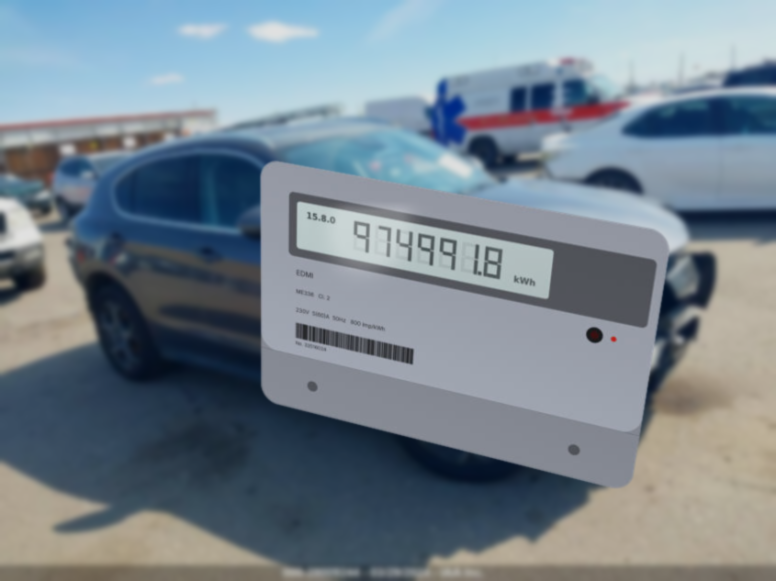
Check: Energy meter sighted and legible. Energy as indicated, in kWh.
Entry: 974991.8 kWh
